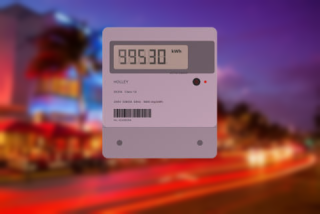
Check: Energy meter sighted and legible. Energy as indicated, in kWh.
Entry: 99530 kWh
